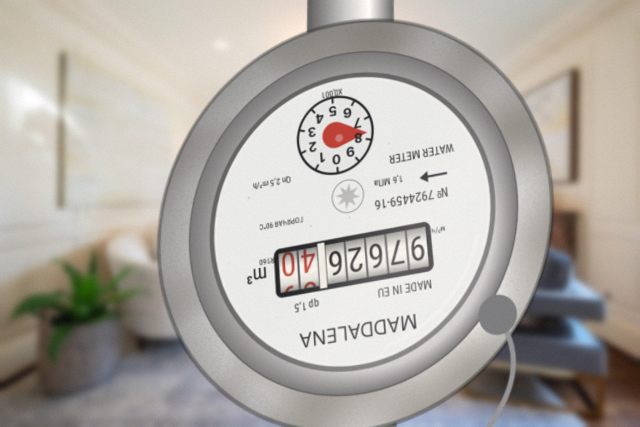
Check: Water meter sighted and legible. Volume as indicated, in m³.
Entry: 97626.397 m³
